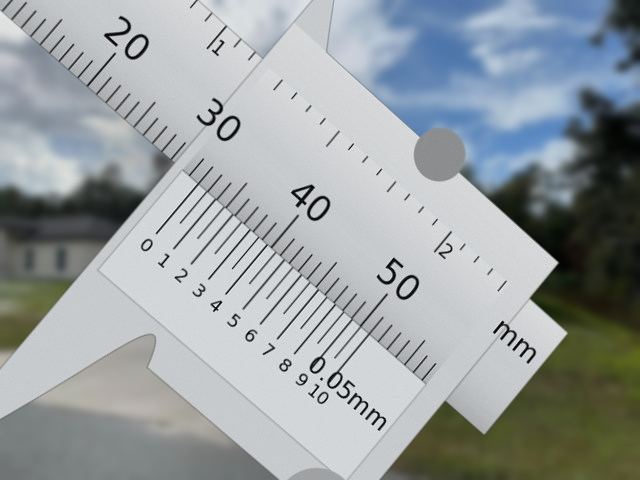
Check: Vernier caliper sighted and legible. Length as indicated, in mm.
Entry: 32.0 mm
